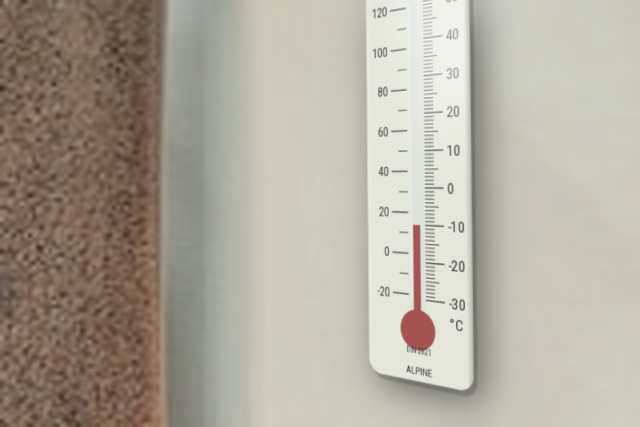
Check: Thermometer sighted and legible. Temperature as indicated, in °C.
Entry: -10 °C
